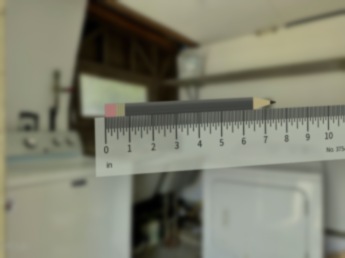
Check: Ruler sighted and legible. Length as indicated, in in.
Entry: 7.5 in
